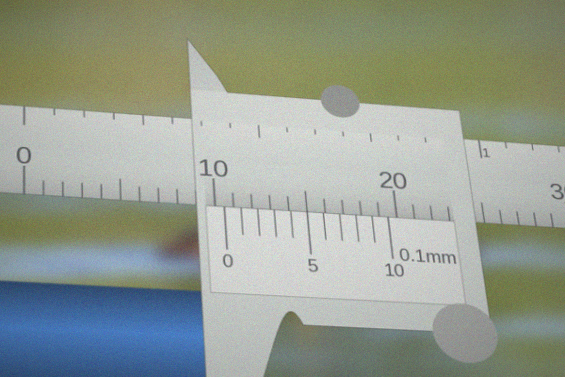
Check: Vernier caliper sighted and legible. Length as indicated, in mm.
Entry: 10.5 mm
